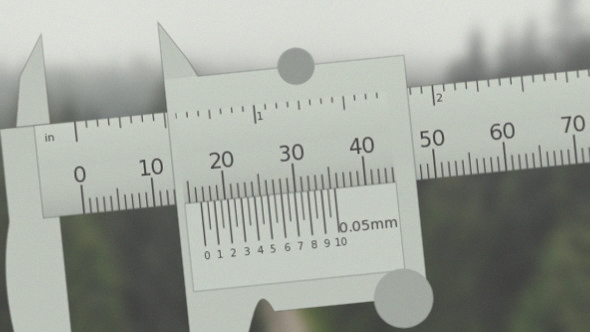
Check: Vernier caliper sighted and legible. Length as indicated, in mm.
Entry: 16.6 mm
